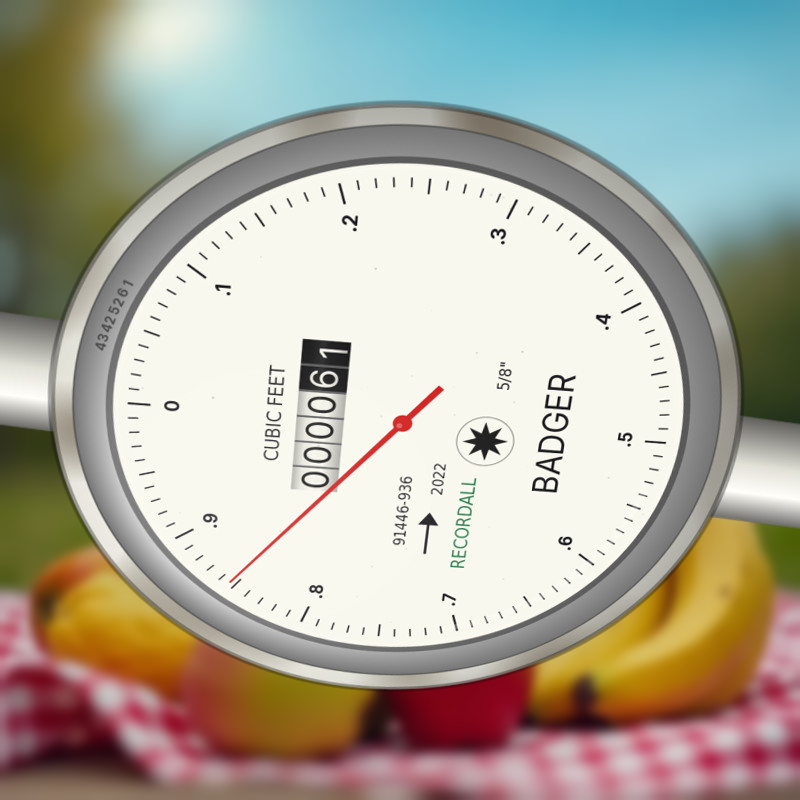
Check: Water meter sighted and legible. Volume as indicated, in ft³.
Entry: 60.85 ft³
